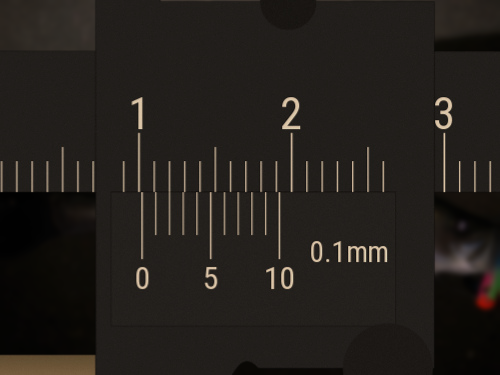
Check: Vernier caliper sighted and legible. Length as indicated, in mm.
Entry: 10.2 mm
